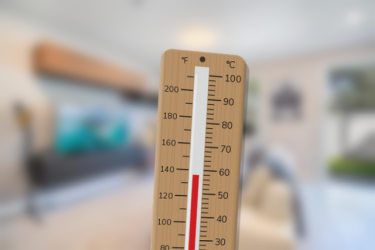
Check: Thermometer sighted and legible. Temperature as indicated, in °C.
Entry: 58 °C
